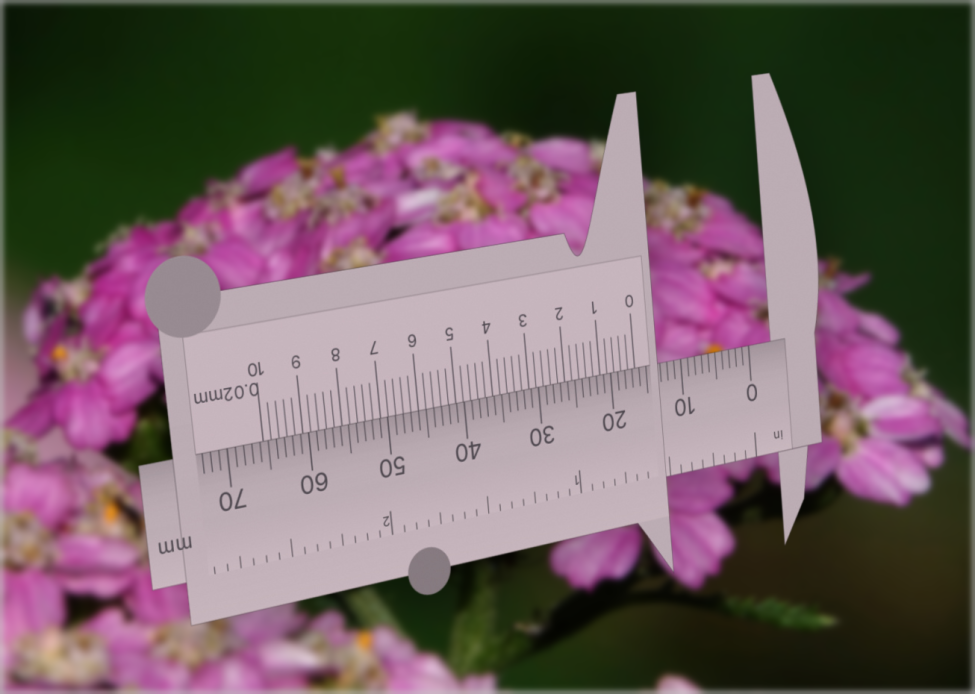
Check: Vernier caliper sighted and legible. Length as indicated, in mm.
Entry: 16.6 mm
